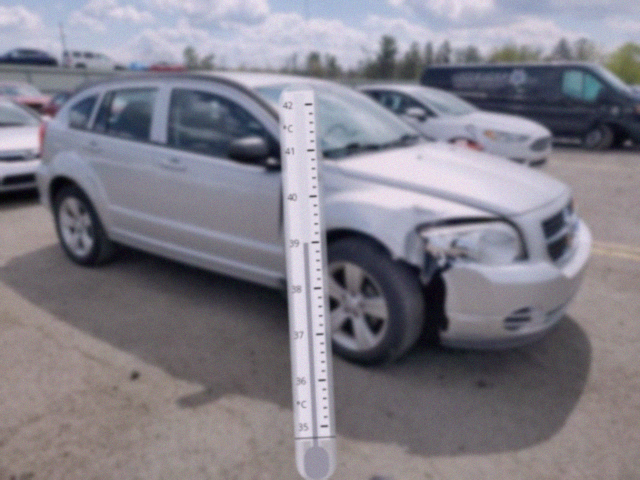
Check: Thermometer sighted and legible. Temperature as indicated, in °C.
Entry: 39 °C
